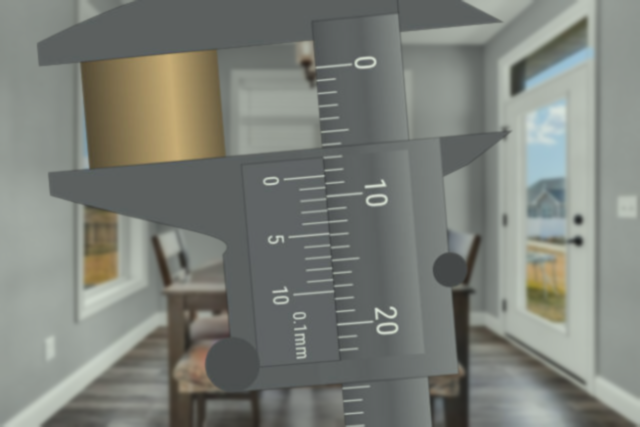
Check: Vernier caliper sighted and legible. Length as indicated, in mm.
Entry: 8.4 mm
